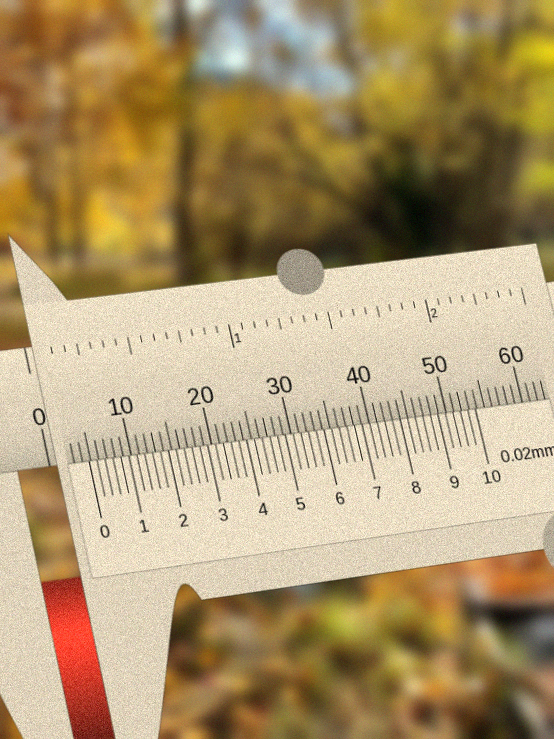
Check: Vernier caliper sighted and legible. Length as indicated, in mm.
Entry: 4.8 mm
